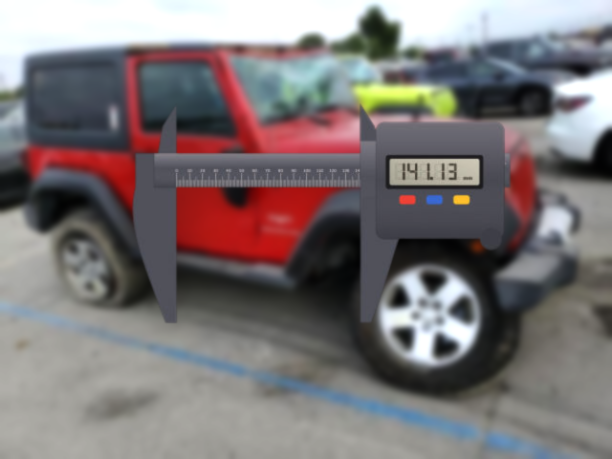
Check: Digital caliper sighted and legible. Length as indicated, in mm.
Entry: 141.13 mm
